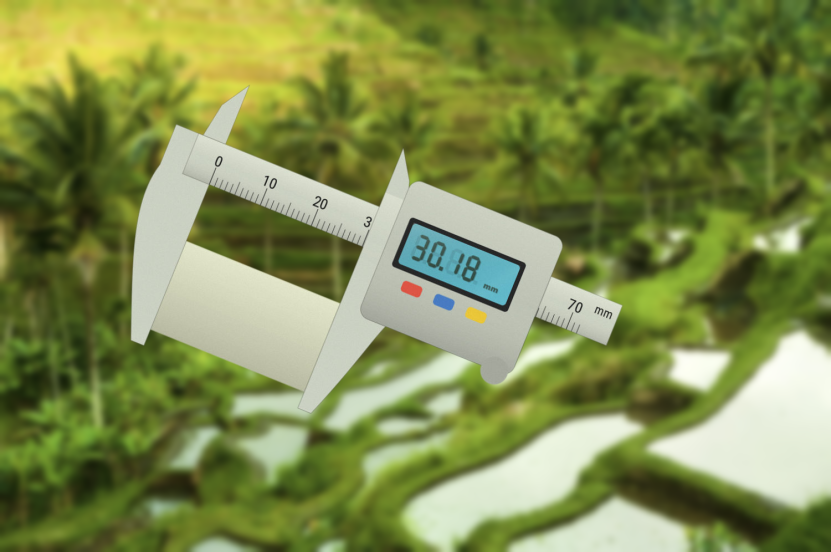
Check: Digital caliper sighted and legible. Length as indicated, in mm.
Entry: 30.18 mm
